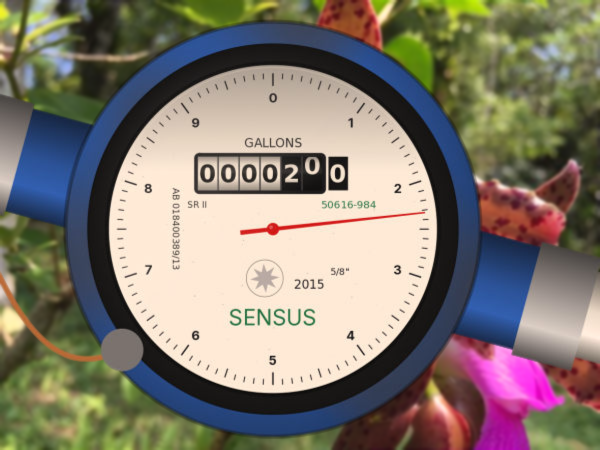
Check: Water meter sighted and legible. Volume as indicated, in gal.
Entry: 202.3 gal
